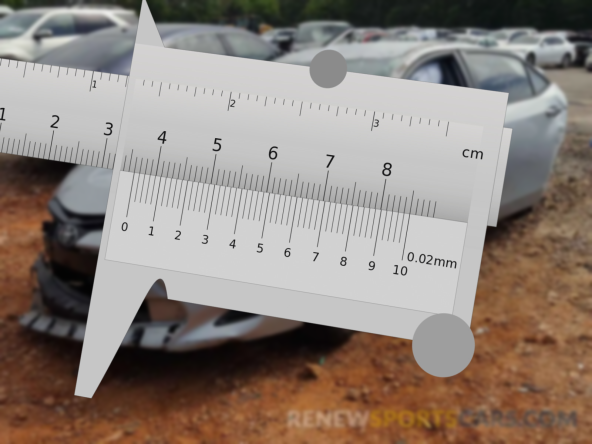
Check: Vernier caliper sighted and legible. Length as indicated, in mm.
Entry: 36.0 mm
